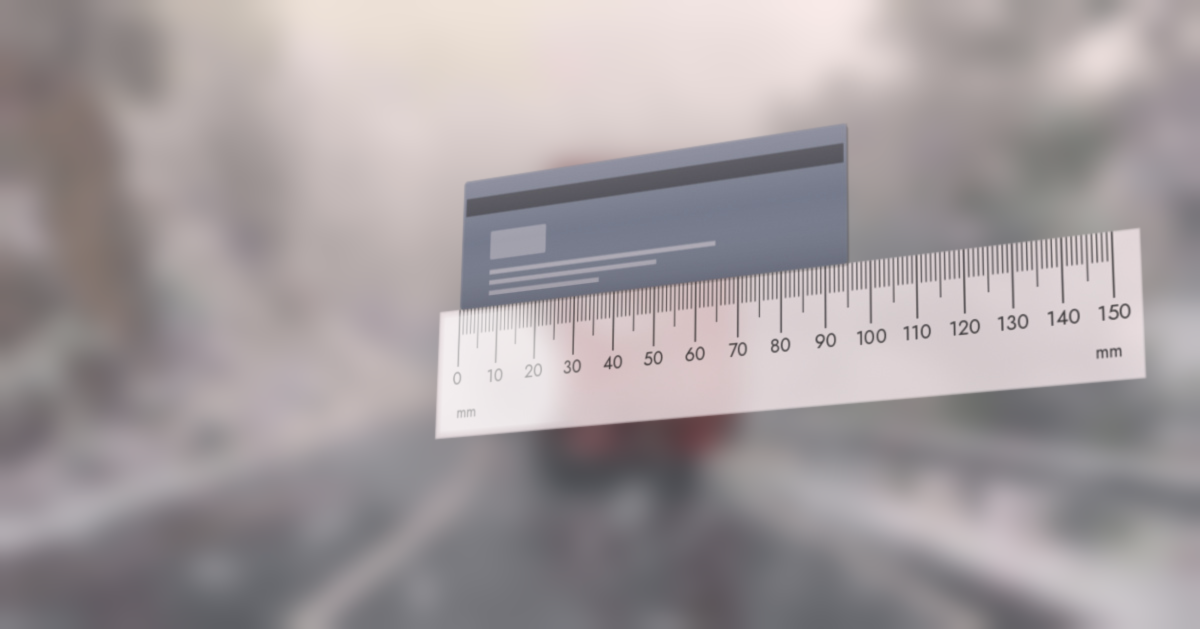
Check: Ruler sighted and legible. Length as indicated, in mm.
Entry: 95 mm
